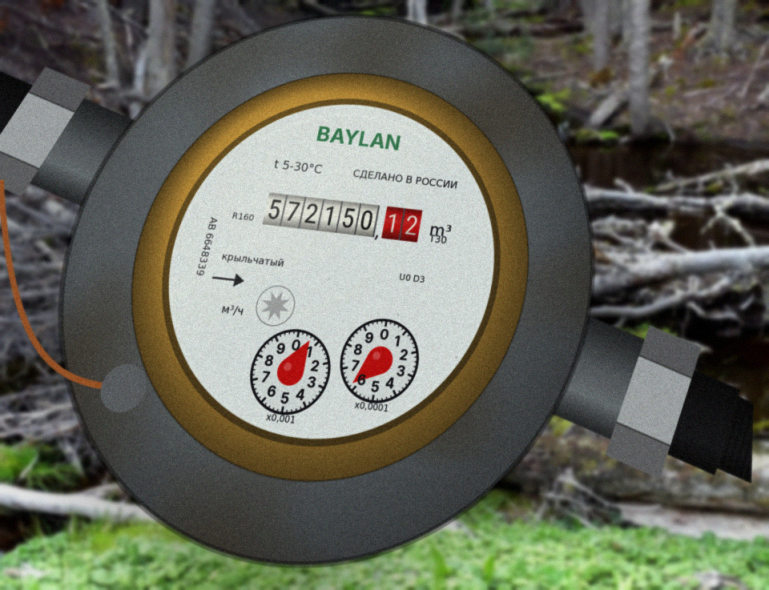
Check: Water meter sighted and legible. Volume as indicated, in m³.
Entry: 572150.1206 m³
